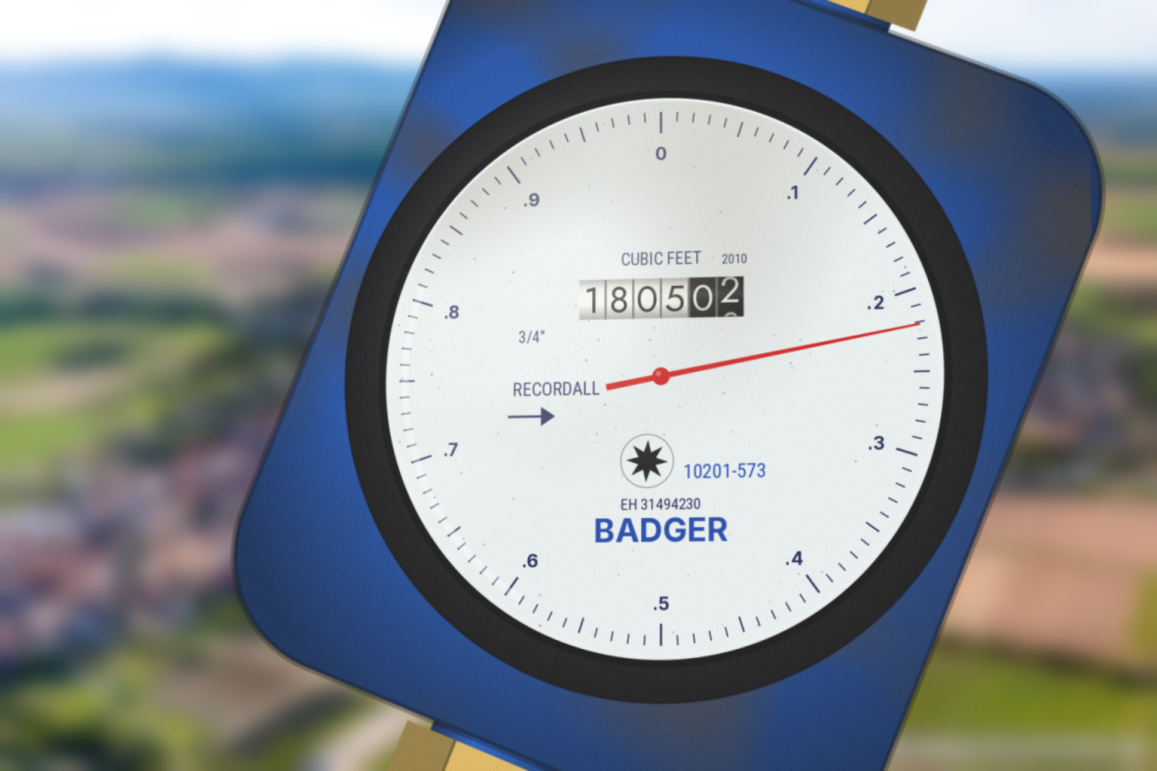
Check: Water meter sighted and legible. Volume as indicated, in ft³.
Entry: 180502.22 ft³
